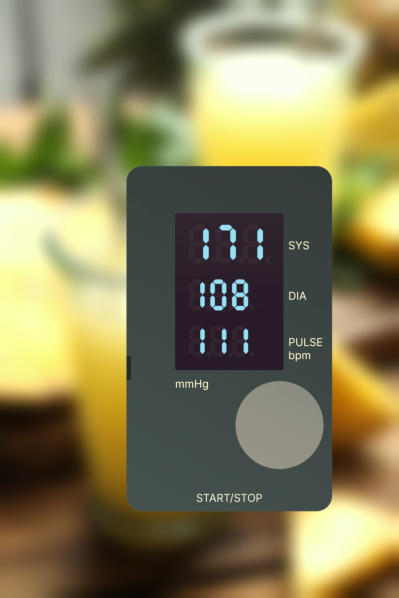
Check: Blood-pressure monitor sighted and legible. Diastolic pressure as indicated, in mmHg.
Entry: 108 mmHg
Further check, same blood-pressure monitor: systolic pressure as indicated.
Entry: 171 mmHg
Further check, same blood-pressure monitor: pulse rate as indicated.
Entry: 111 bpm
